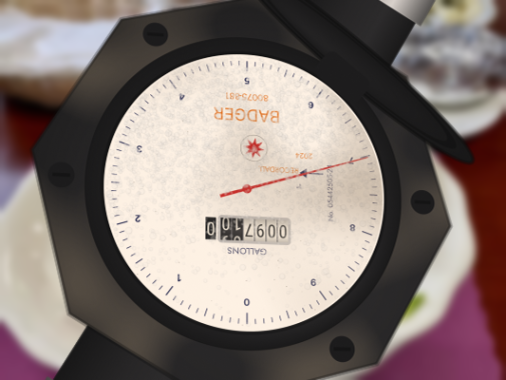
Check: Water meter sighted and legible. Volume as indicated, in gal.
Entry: 97097.0 gal
